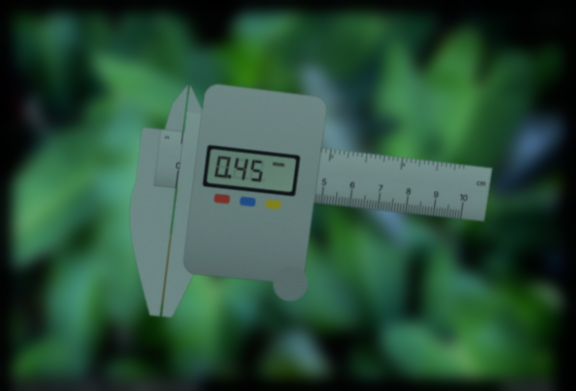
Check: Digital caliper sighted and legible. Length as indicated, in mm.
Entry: 0.45 mm
